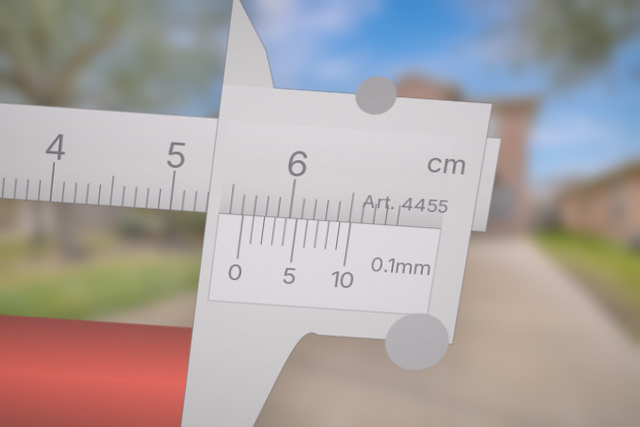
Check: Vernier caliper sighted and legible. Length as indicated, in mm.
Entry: 56.1 mm
